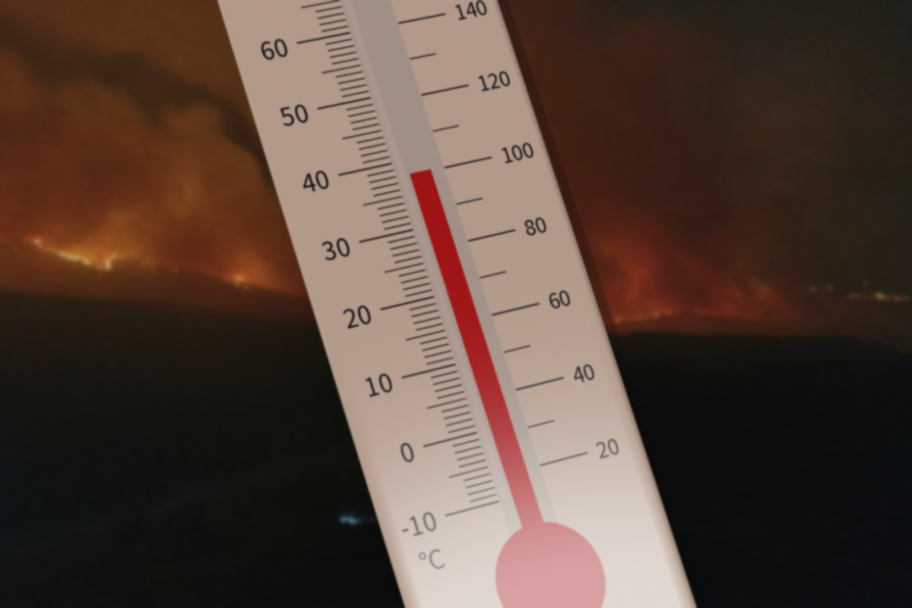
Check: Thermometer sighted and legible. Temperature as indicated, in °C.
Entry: 38 °C
